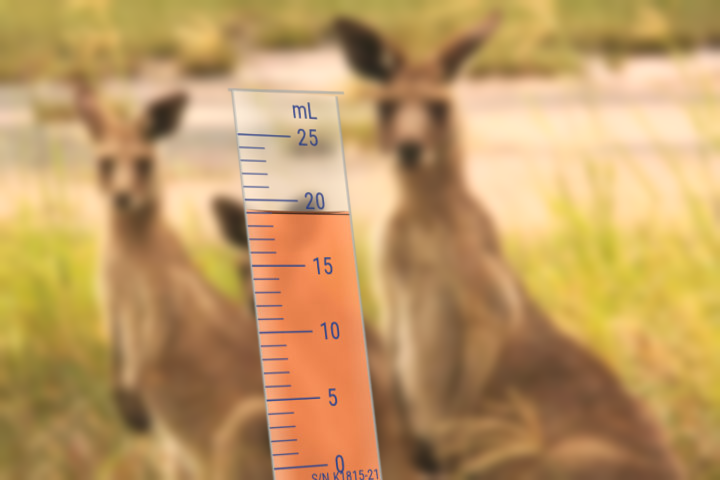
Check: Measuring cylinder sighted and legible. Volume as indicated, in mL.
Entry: 19 mL
